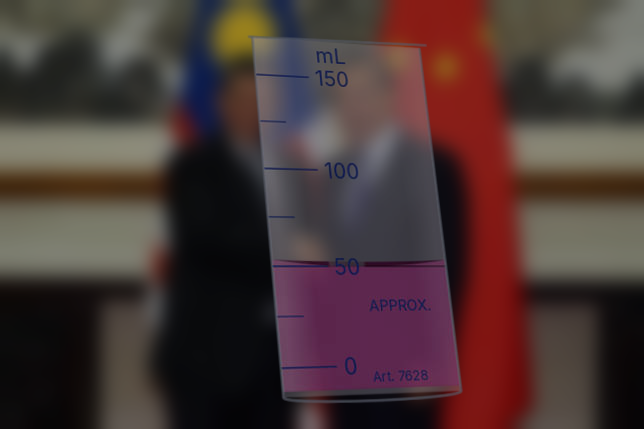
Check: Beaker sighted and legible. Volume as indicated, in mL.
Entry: 50 mL
